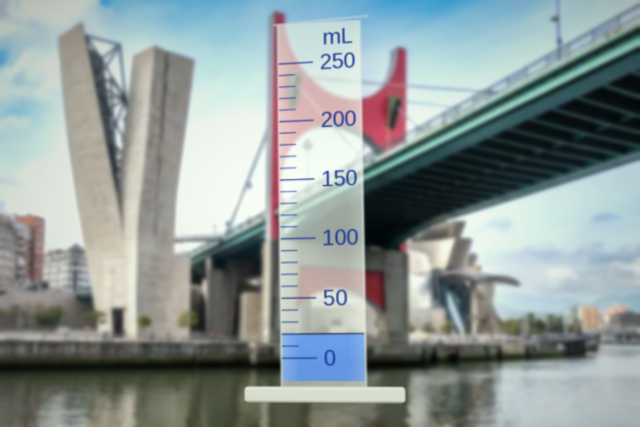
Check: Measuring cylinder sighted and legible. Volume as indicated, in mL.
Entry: 20 mL
